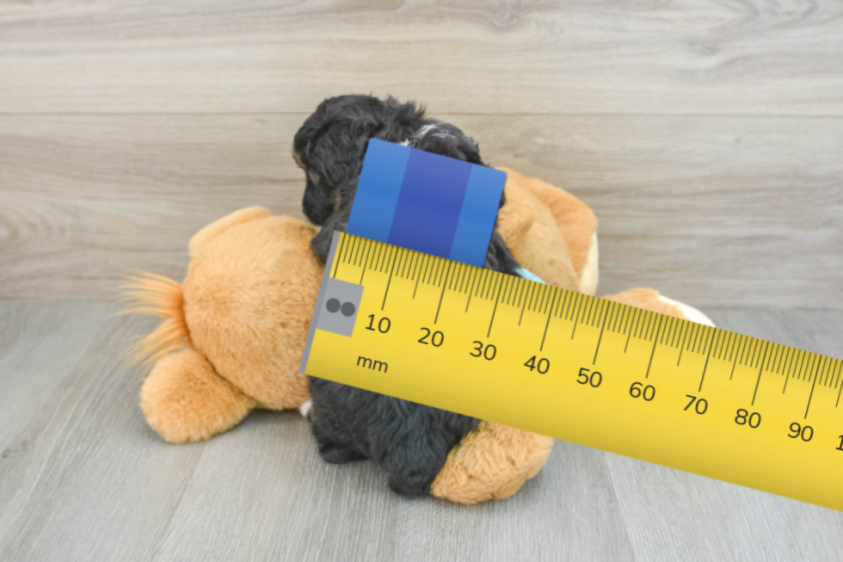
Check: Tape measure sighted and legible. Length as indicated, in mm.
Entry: 26 mm
